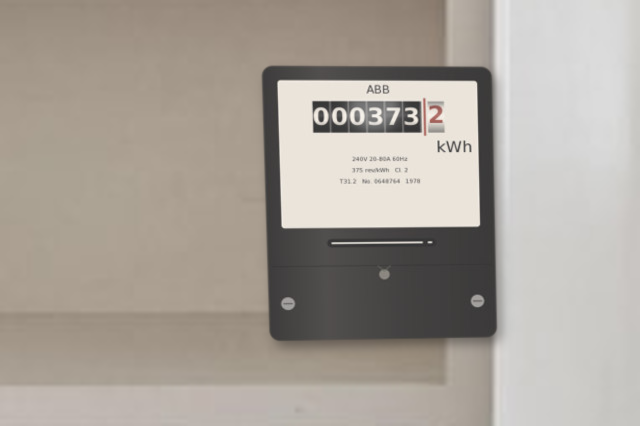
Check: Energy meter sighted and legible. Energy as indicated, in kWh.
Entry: 373.2 kWh
